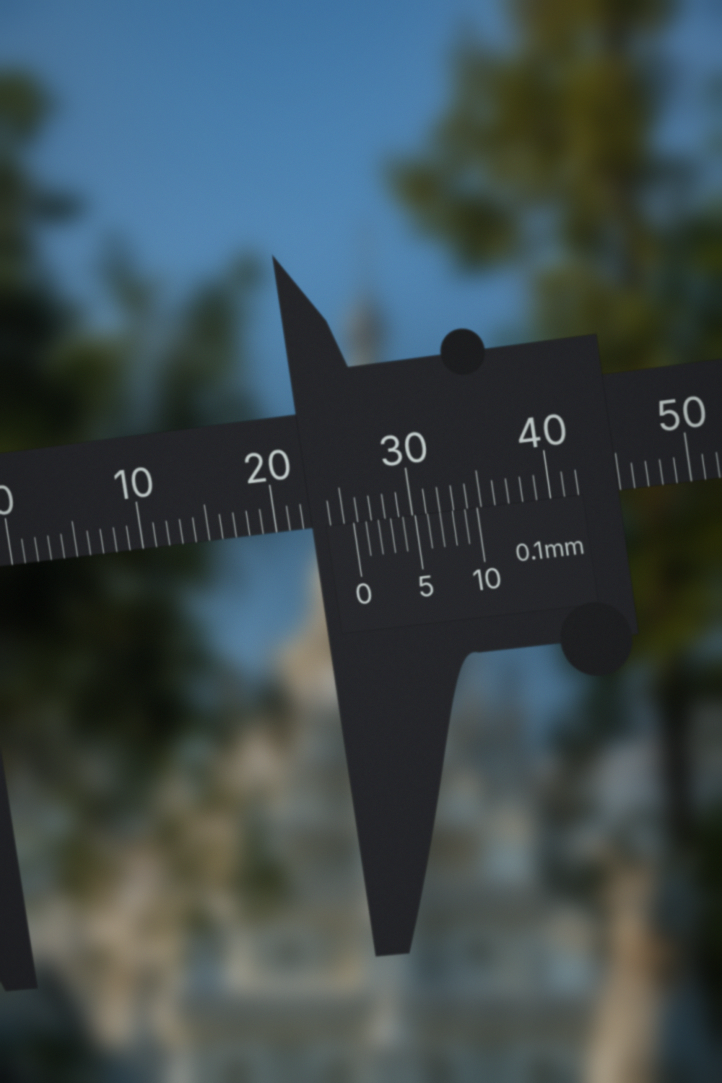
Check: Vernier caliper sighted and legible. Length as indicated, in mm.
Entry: 25.7 mm
